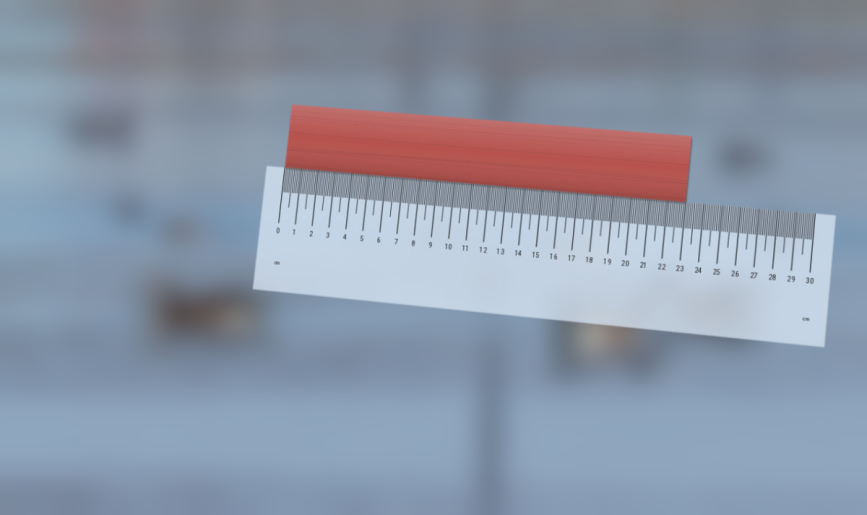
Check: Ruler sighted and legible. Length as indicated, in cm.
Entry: 23 cm
